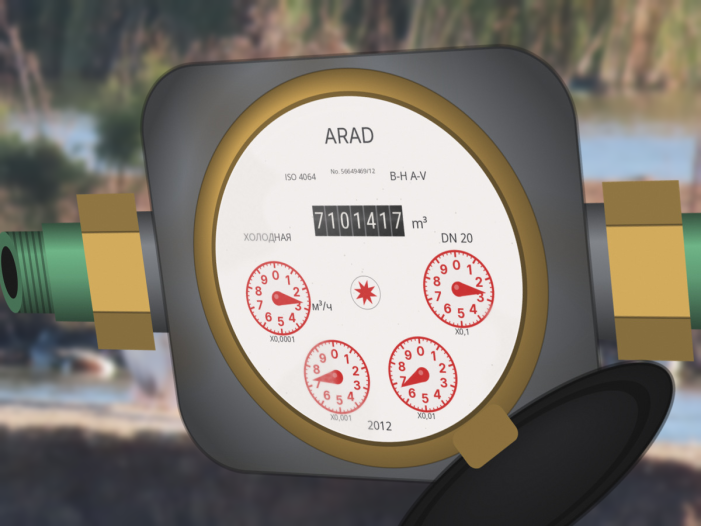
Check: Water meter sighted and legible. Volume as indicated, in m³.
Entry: 7101417.2672 m³
